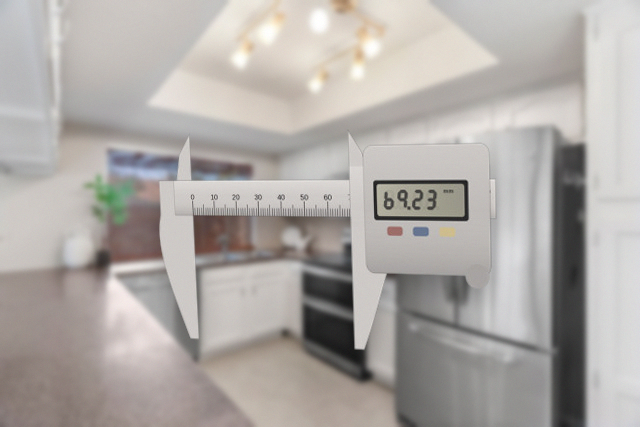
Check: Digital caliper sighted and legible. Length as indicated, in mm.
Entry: 69.23 mm
